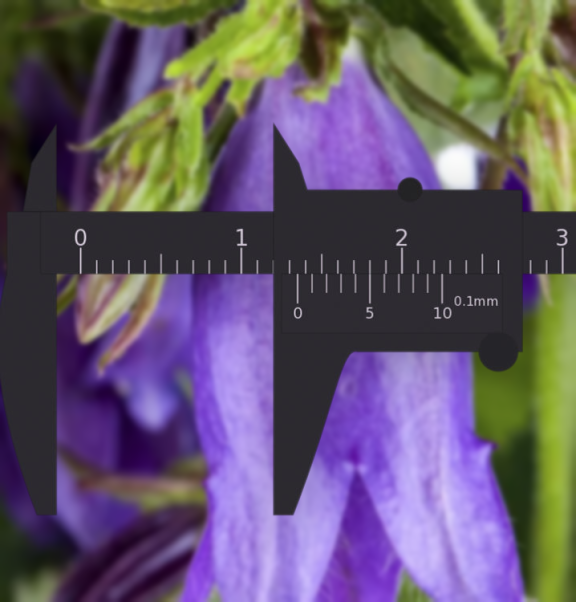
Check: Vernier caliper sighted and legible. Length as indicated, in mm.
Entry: 13.5 mm
